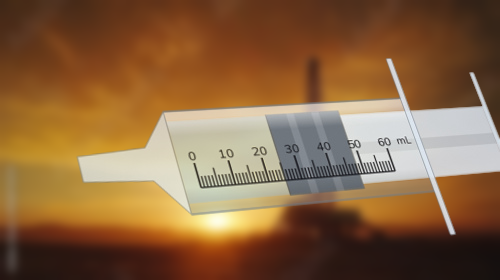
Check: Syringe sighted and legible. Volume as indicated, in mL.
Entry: 25 mL
